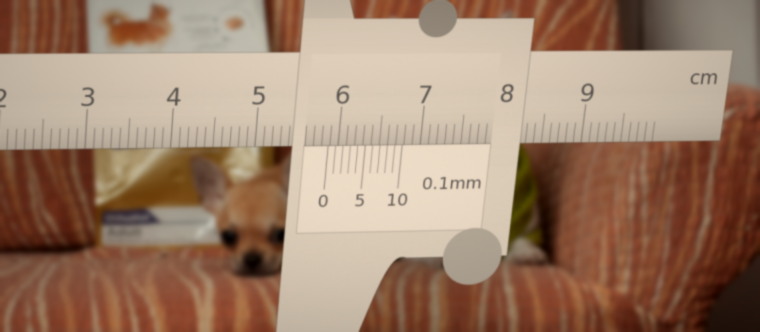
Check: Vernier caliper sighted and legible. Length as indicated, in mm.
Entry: 58.8 mm
